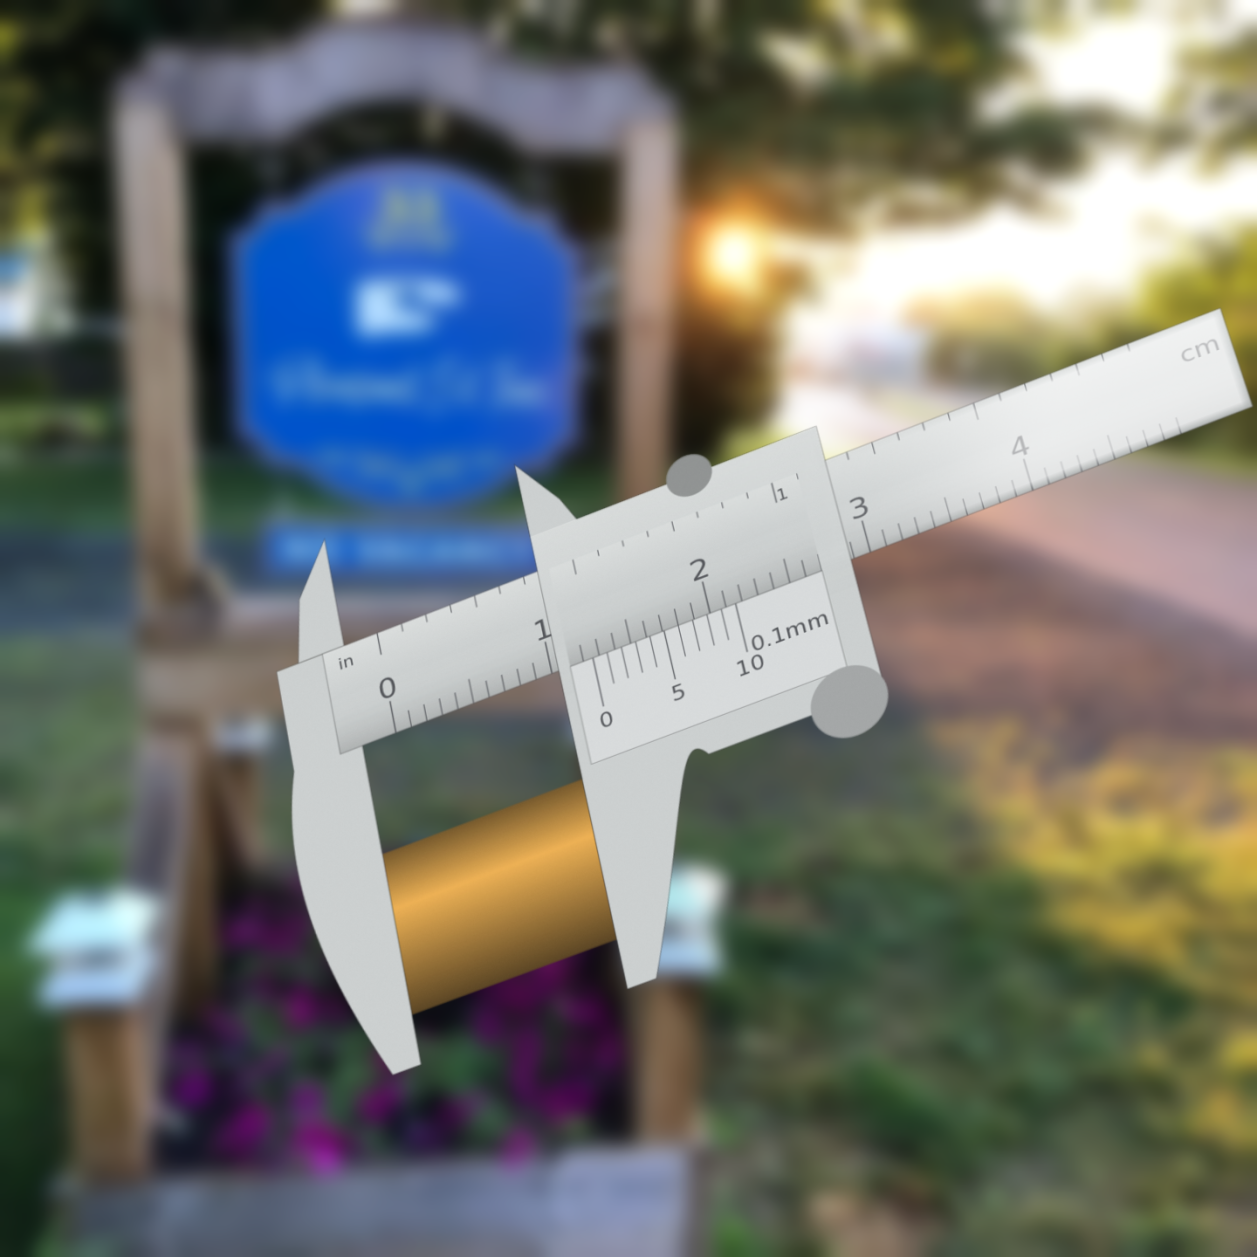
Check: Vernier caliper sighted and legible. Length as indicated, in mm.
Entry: 12.6 mm
